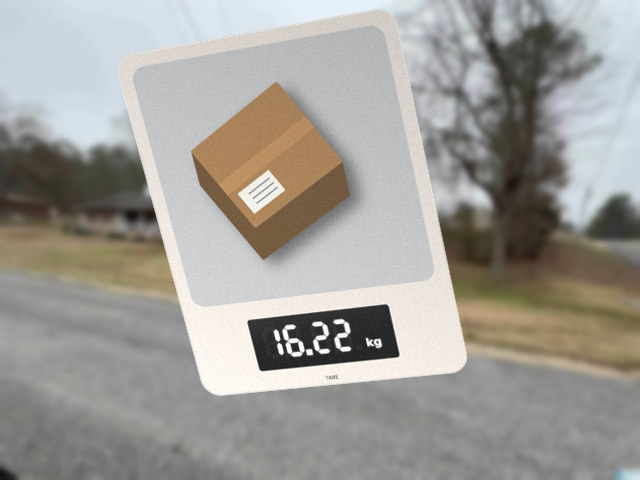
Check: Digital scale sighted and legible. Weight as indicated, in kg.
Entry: 16.22 kg
